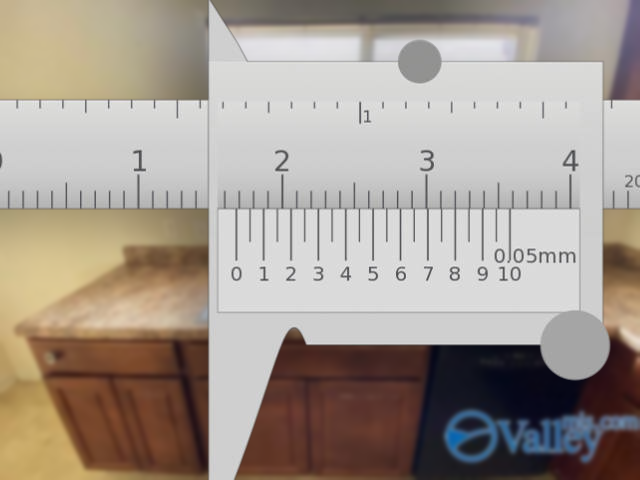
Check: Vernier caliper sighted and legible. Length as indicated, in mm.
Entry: 16.8 mm
